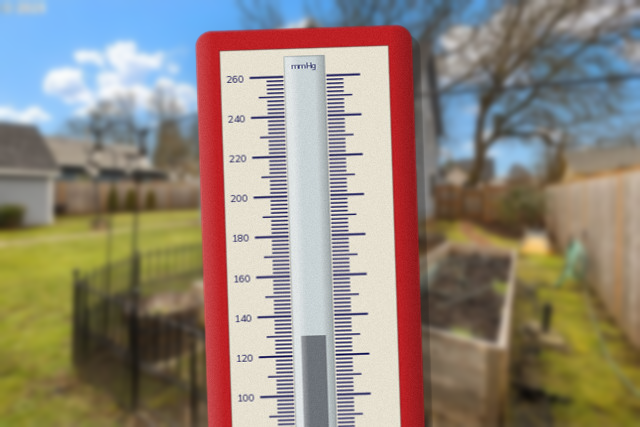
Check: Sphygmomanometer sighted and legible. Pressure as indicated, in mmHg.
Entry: 130 mmHg
